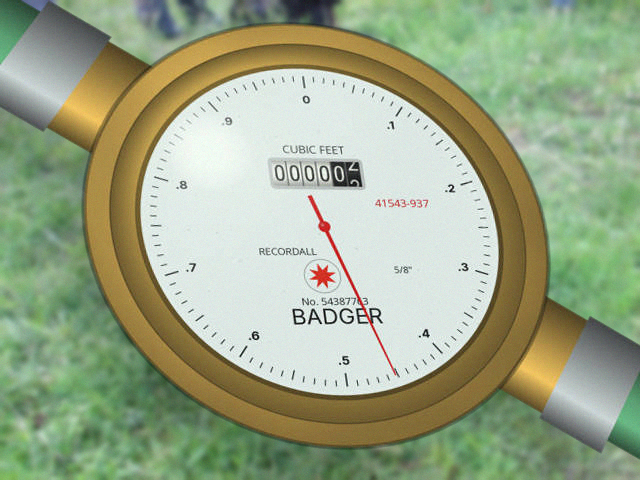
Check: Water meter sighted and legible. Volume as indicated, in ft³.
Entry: 2.45 ft³
